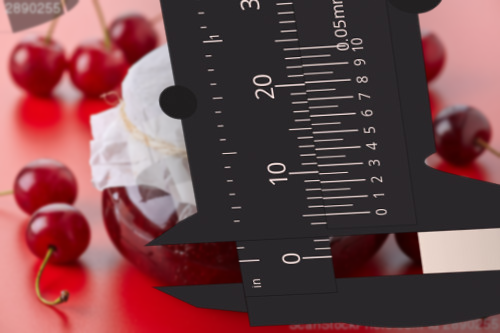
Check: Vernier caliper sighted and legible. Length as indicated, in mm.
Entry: 5.0 mm
